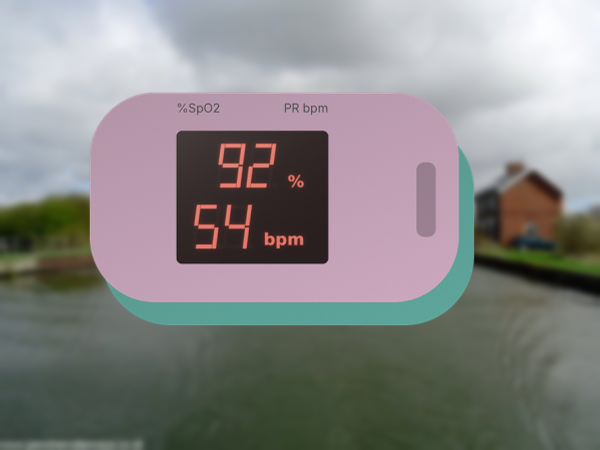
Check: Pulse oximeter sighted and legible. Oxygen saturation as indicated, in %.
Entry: 92 %
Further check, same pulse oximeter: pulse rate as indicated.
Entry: 54 bpm
